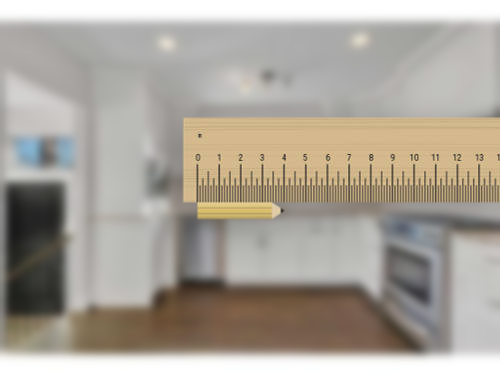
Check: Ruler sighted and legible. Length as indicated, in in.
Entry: 4 in
